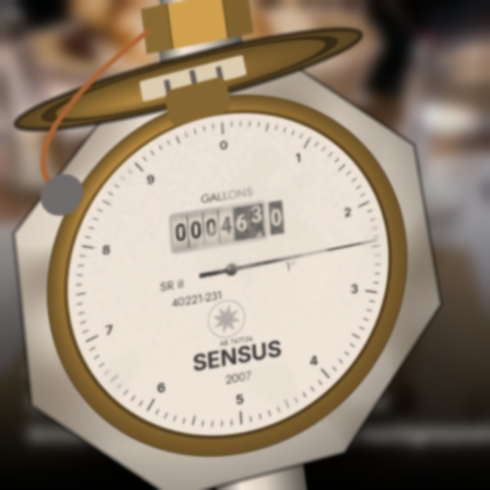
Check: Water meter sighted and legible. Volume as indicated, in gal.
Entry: 4632.4 gal
